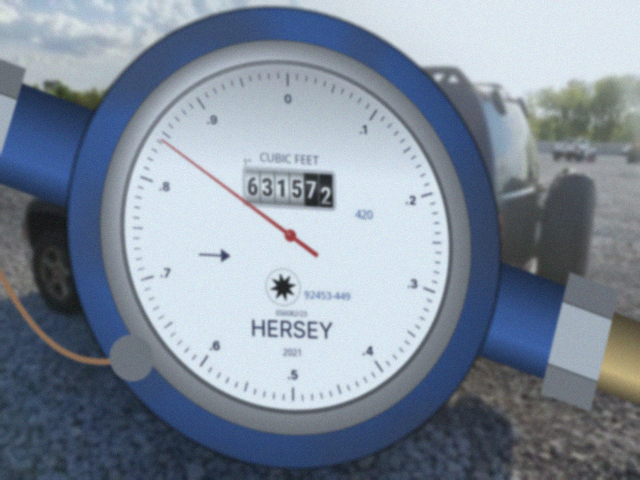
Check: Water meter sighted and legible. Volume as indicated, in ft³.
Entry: 631571.84 ft³
